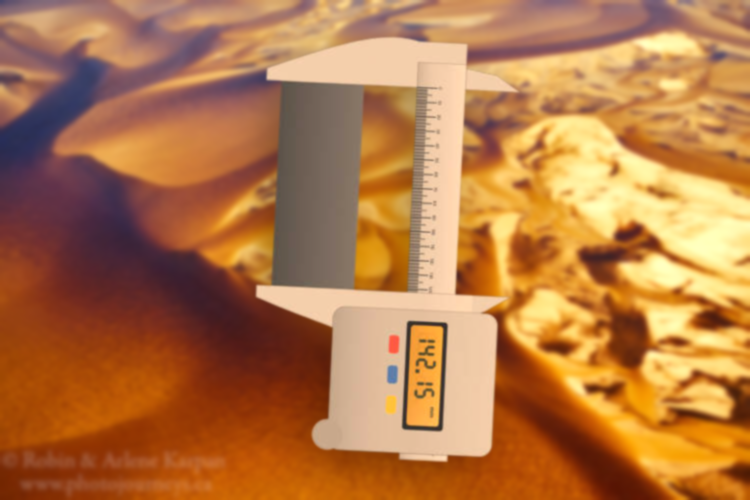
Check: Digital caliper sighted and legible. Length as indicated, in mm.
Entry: 142.15 mm
